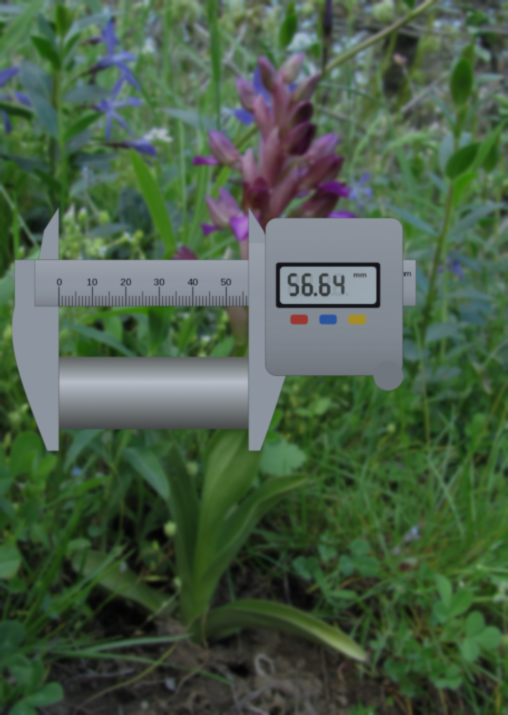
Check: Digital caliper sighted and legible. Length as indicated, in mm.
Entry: 56.64 mm
